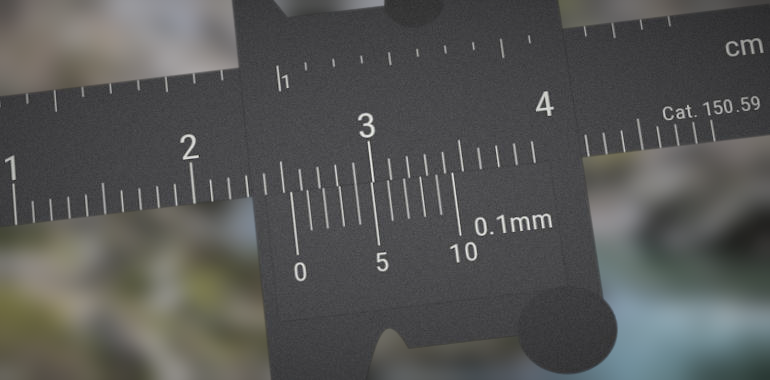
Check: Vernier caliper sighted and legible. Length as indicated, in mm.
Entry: 25.4 mm
